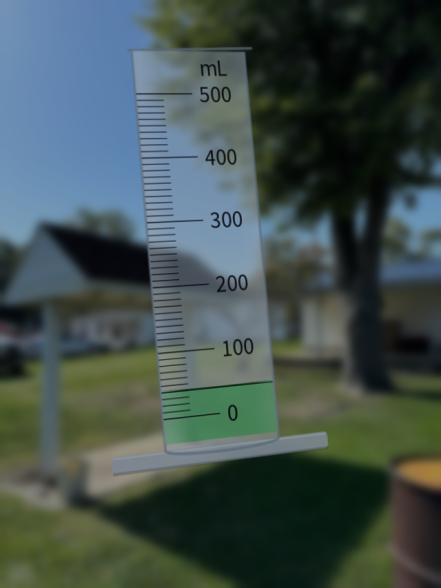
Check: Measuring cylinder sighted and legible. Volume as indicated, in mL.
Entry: 40 mL
